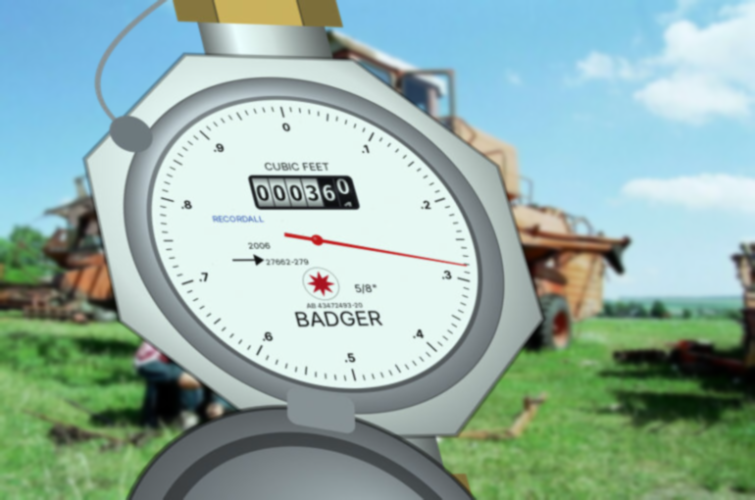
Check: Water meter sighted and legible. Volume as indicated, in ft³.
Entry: 360.28 ft³
